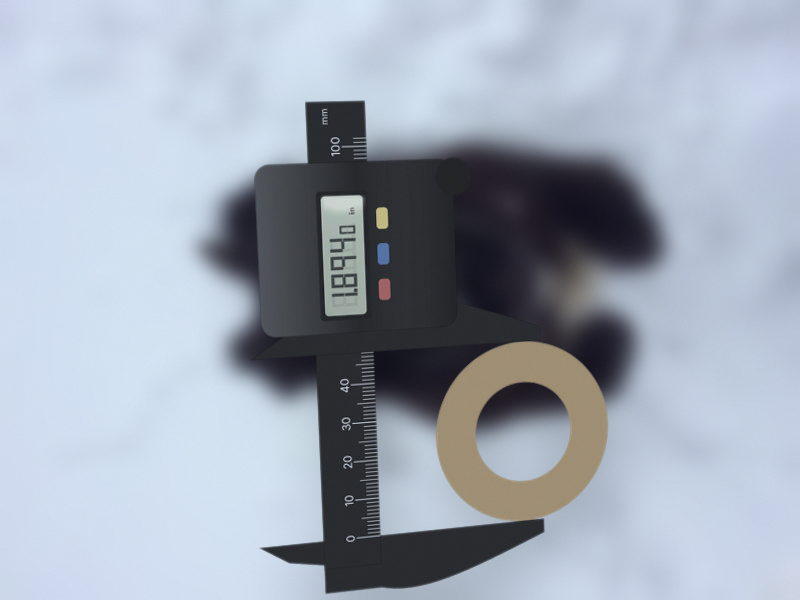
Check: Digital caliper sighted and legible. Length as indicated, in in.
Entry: 1.8940 in
